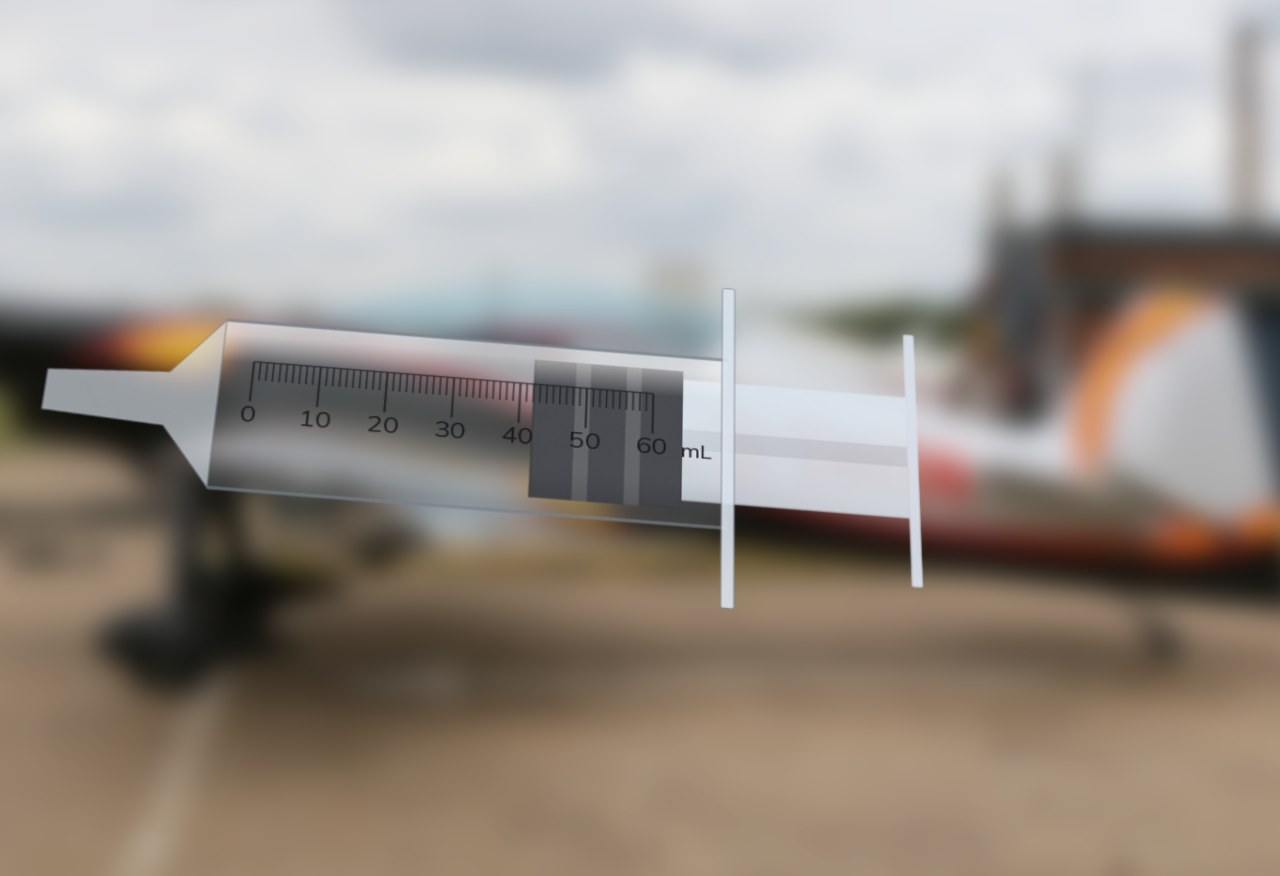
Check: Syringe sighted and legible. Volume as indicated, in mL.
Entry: 42 mL
